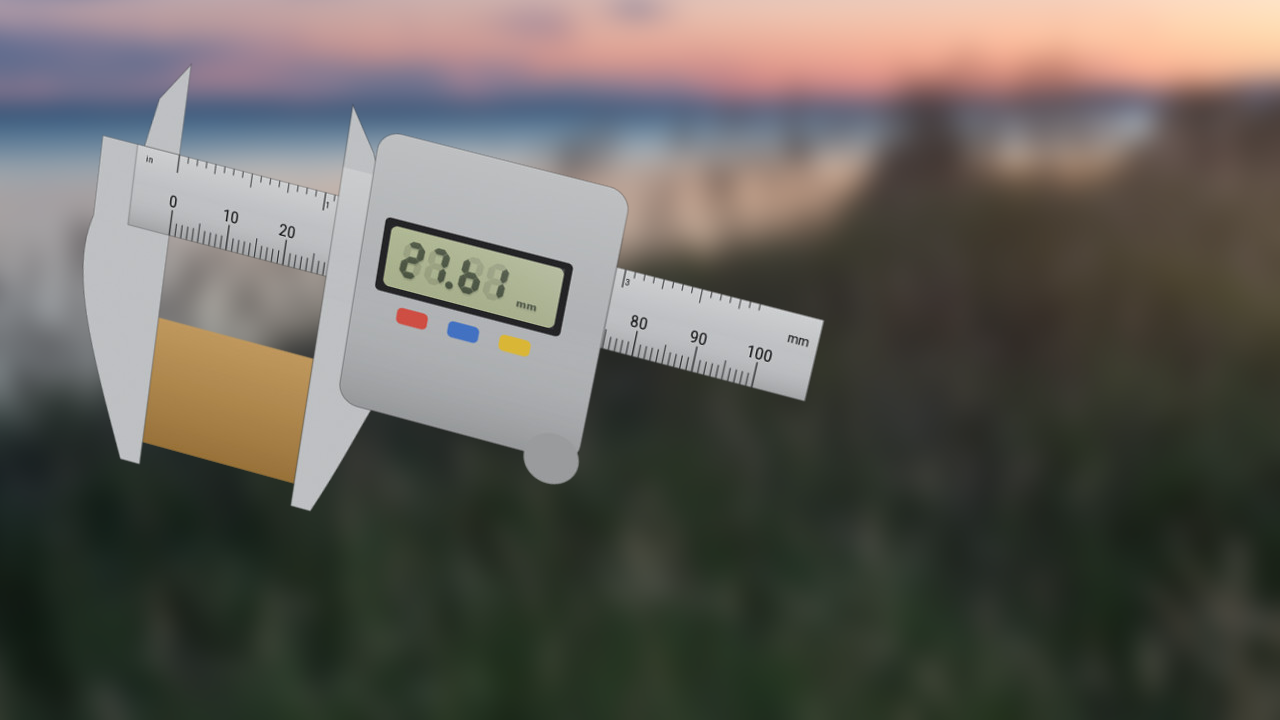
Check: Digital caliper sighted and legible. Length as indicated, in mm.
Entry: 27.61 mm
